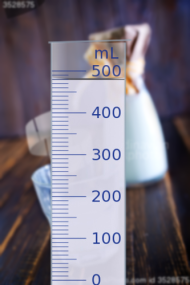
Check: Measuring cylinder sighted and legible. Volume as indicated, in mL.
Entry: 480 mL
